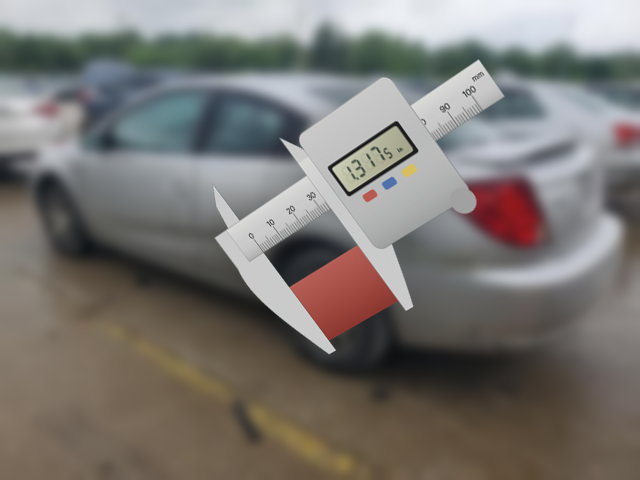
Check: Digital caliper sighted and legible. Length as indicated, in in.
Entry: 1.3175 in
